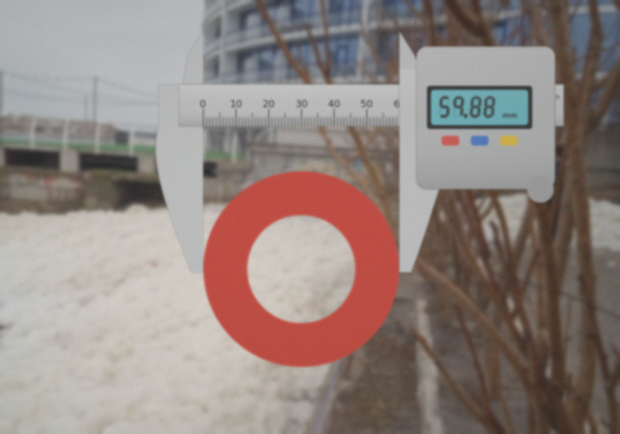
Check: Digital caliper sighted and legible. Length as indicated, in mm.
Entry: 59.88 mm
